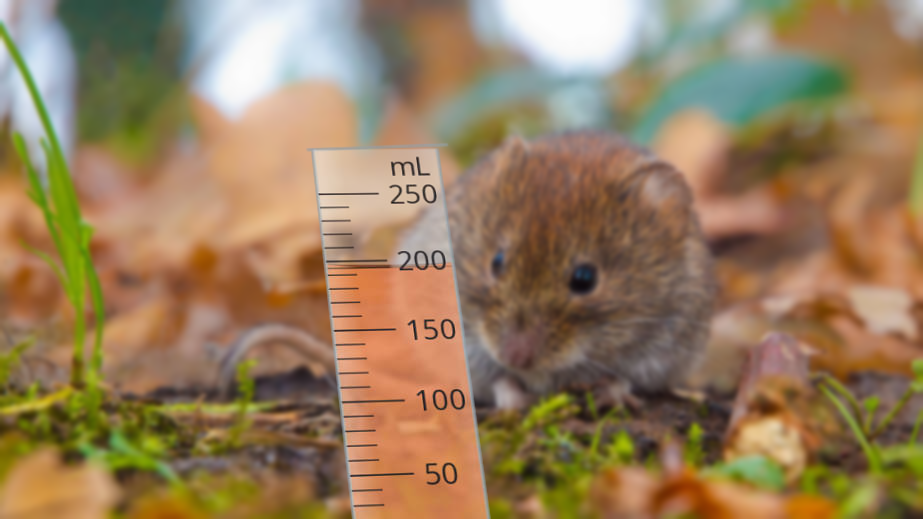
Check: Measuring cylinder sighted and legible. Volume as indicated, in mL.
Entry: 195 mL
